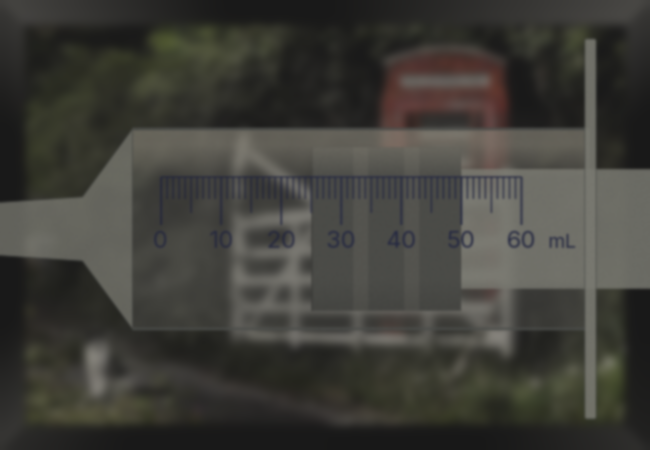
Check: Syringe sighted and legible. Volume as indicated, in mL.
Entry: 25 mL
